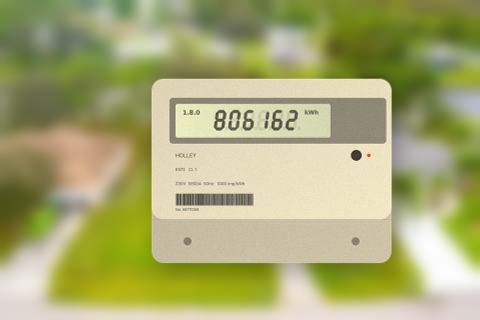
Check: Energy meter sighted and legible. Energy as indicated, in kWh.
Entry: 806162 kWh
